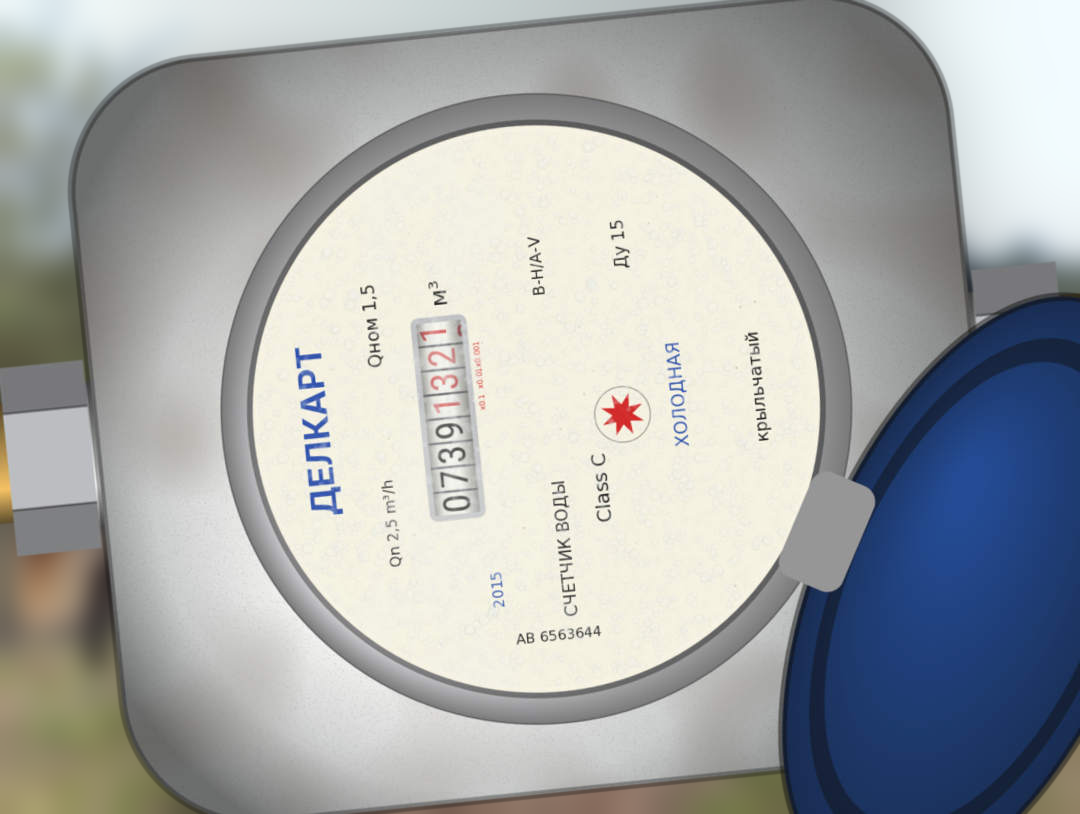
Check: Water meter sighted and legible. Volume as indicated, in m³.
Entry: 739.1321 m³
